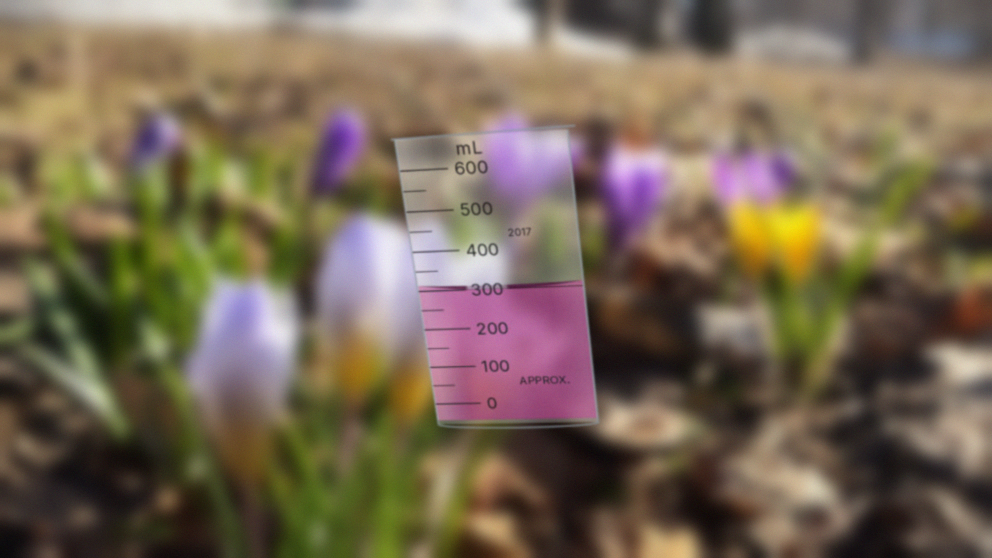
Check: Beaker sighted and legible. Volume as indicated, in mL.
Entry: 300 mL
